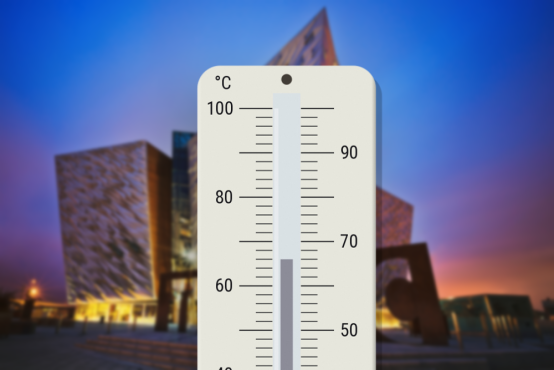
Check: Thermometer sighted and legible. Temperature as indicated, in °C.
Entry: 66 °C
